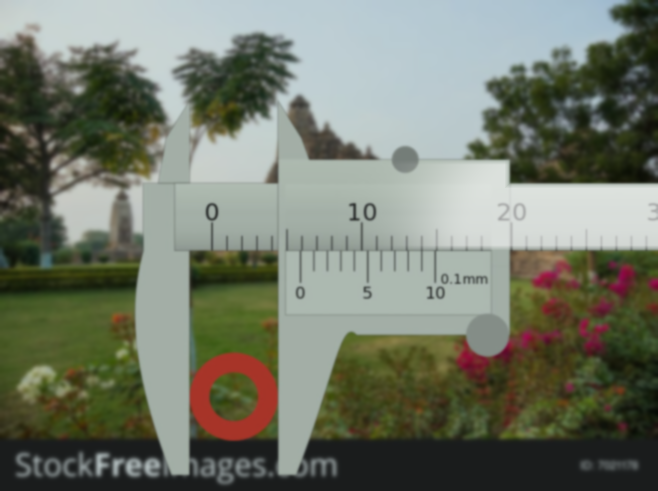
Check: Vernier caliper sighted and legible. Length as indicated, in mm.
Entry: 5.9 mm
